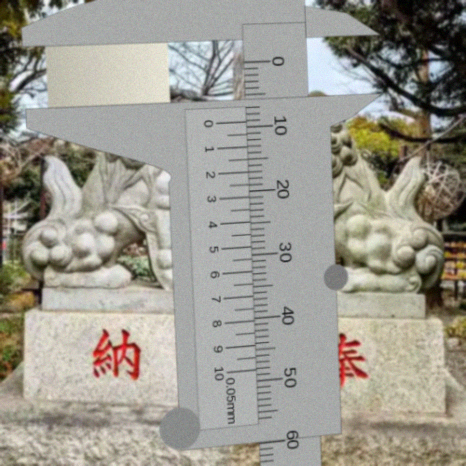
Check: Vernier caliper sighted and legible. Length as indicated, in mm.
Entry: 9.2 mm
